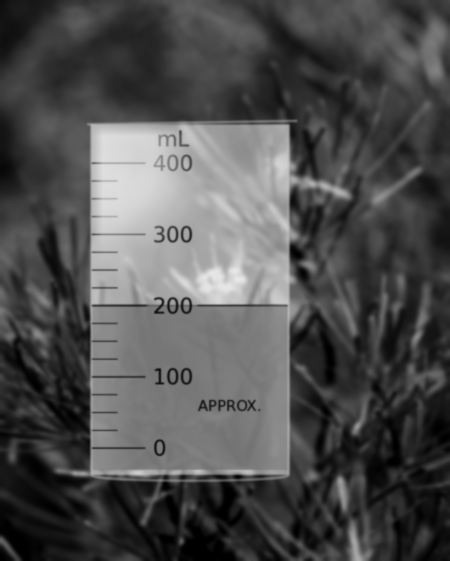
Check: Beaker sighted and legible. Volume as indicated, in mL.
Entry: 200 mL
